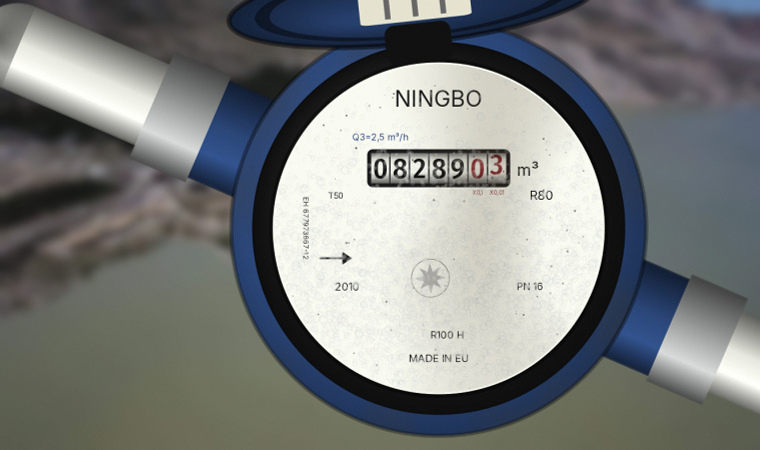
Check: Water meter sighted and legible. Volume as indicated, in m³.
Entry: 8289.03 m³
